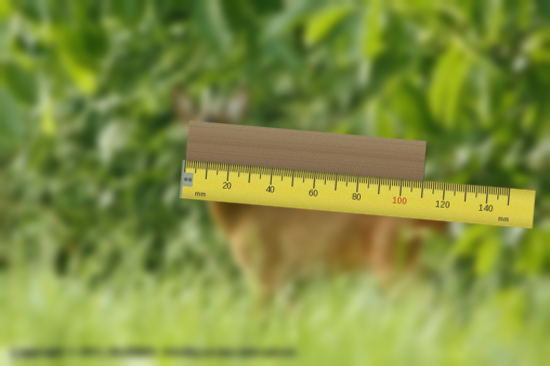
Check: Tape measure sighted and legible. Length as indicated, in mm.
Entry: 110 mm
